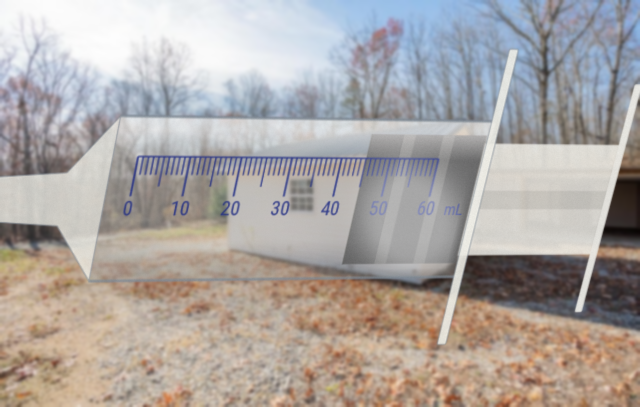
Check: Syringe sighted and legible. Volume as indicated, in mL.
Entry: 45 mL
